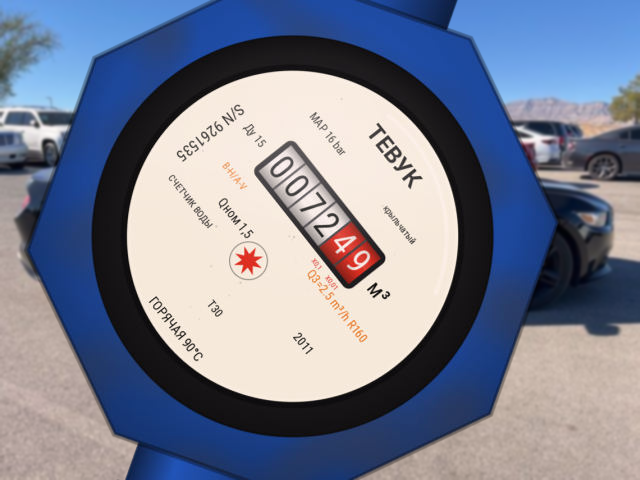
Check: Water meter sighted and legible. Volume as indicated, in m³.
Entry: 72.49 m³
